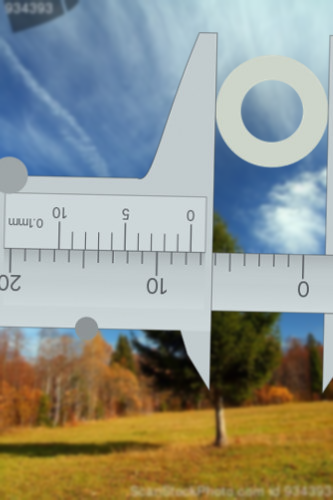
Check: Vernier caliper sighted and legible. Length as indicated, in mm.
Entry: 7.7 mm
